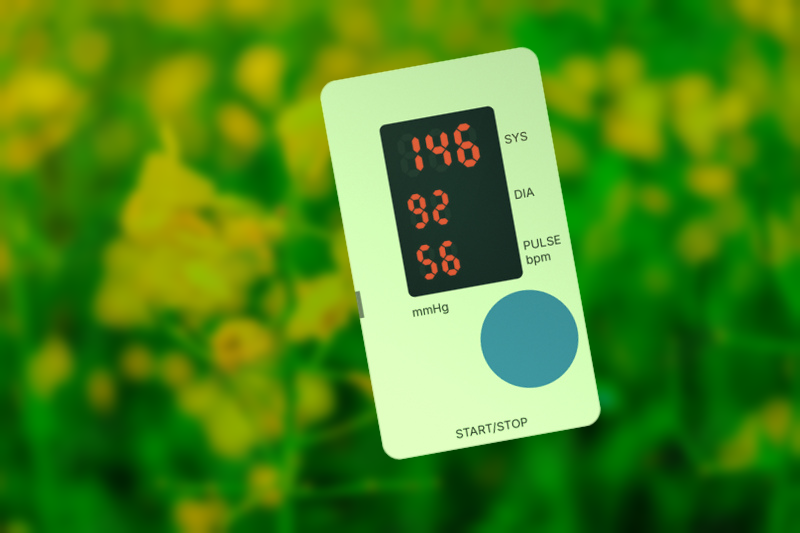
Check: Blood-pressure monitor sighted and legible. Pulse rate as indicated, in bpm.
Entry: 56 bpm
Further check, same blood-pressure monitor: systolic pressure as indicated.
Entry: 146 mmHg
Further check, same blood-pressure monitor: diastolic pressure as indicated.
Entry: 92 mmHg
